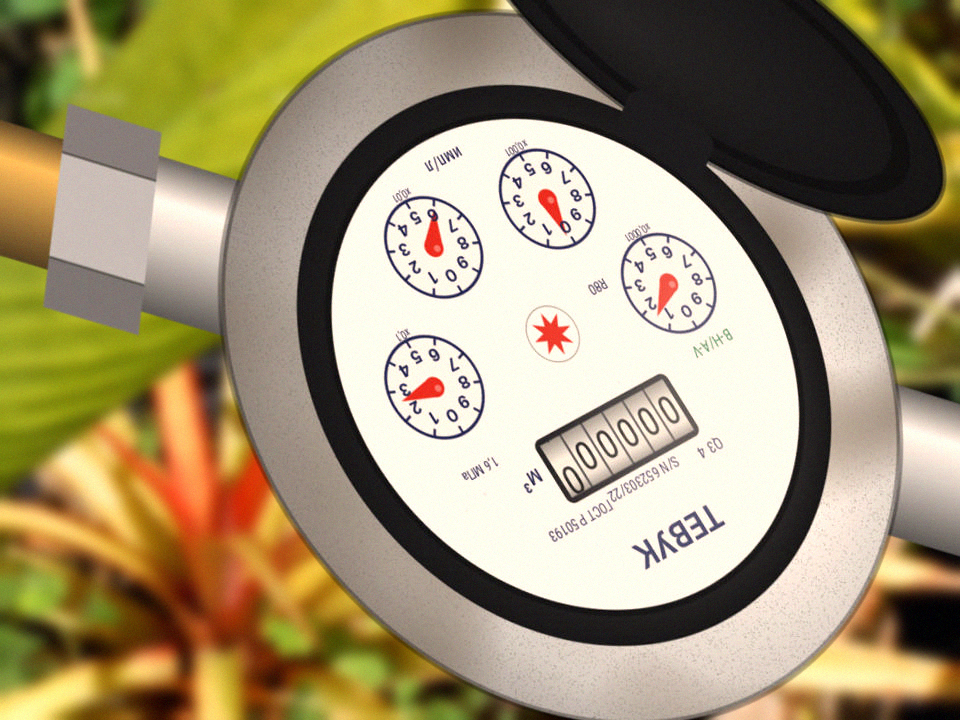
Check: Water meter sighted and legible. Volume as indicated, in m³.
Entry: 0.2601 m³
